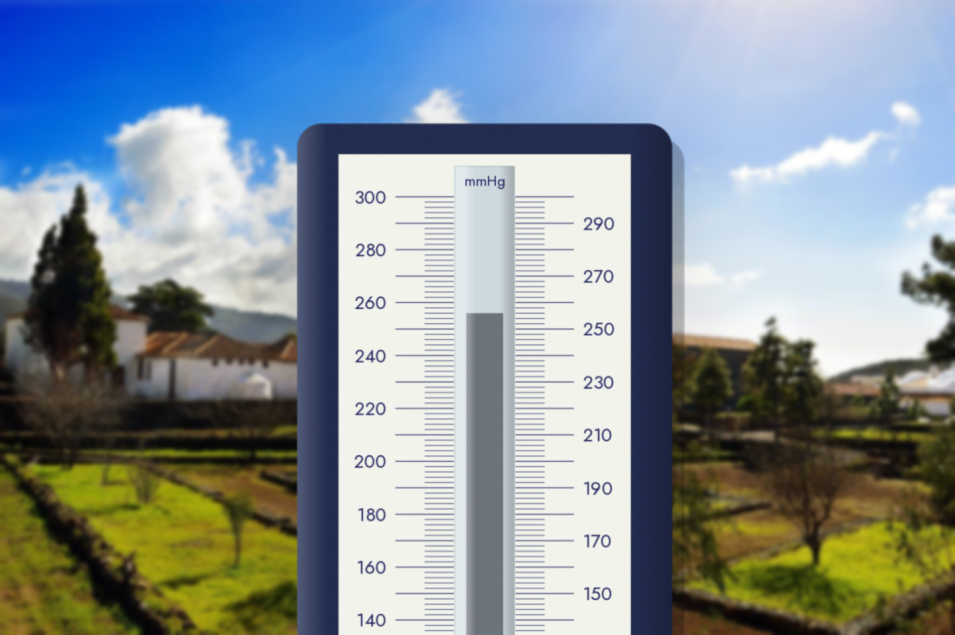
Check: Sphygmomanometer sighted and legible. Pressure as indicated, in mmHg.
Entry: 256 mmHg
